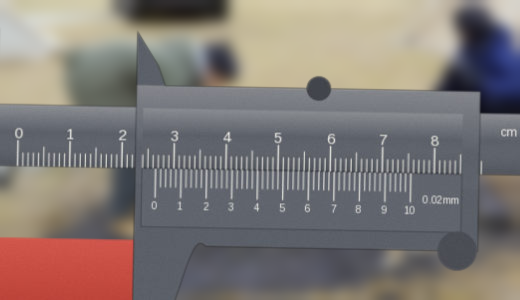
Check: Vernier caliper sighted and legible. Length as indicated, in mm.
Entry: 26.5 mm
